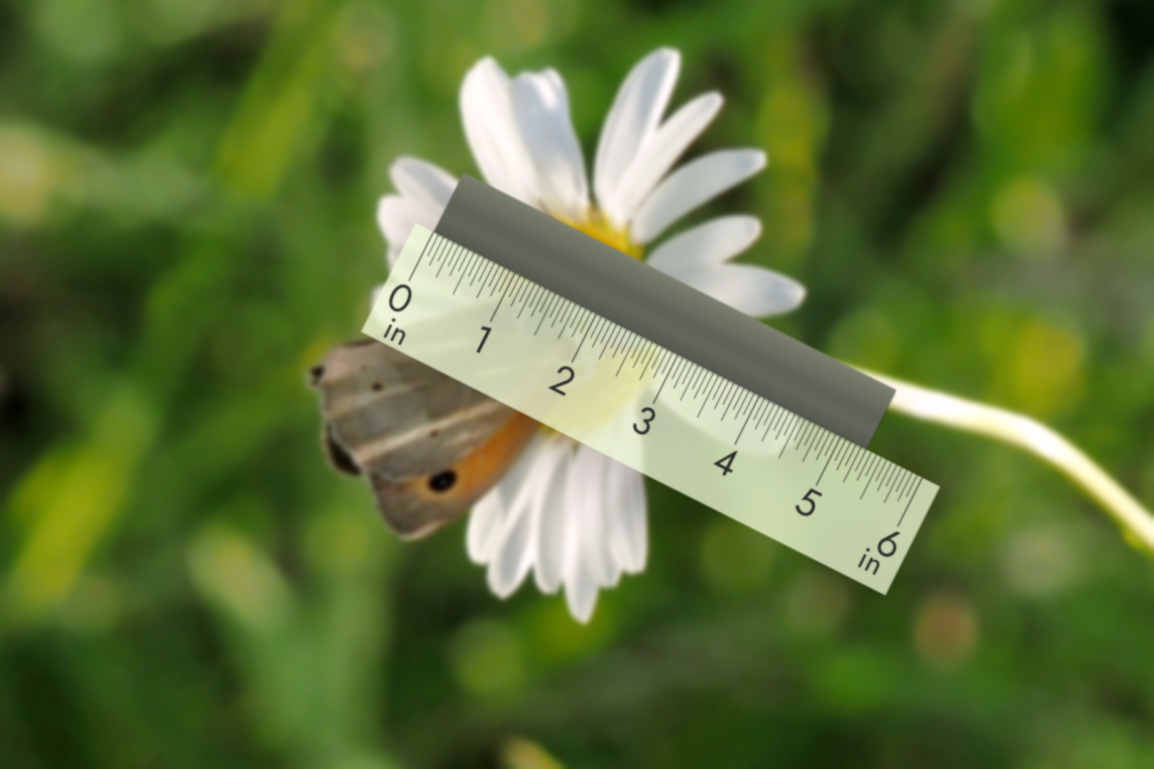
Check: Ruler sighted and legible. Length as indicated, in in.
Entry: 5.3125 in
